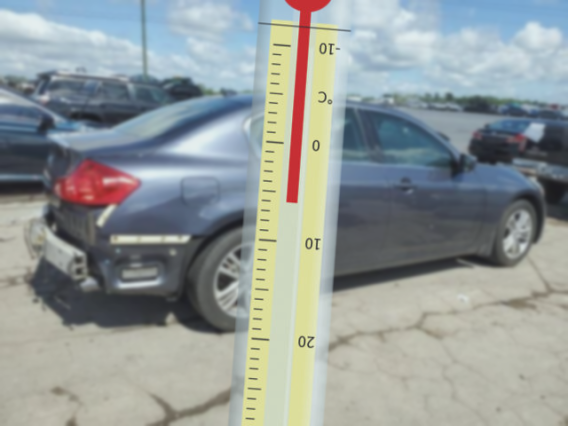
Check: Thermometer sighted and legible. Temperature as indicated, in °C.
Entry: 6 °C
